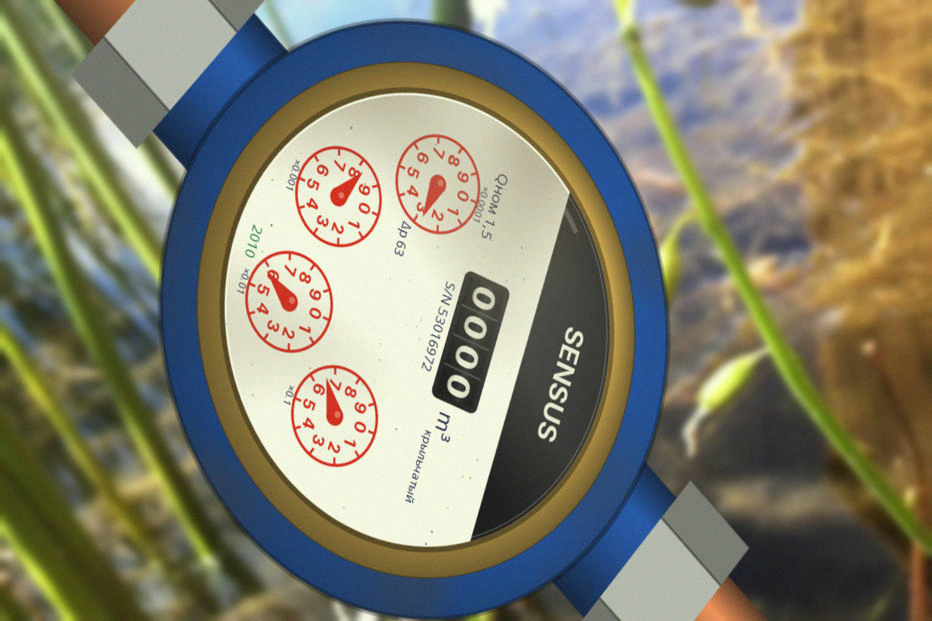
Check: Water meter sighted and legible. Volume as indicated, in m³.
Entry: 0.6582 m³
